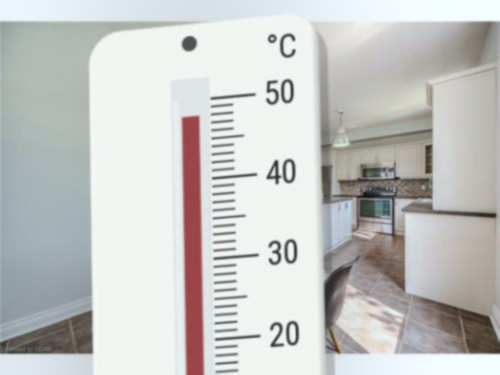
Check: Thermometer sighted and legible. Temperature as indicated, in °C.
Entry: 48 °C
